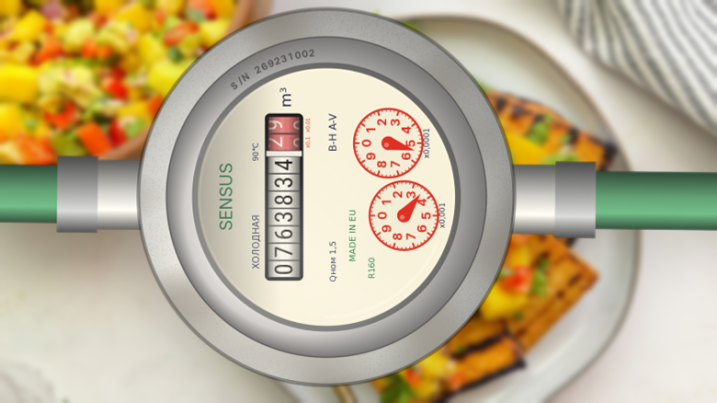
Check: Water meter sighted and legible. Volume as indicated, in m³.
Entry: 763834.2935 m³
